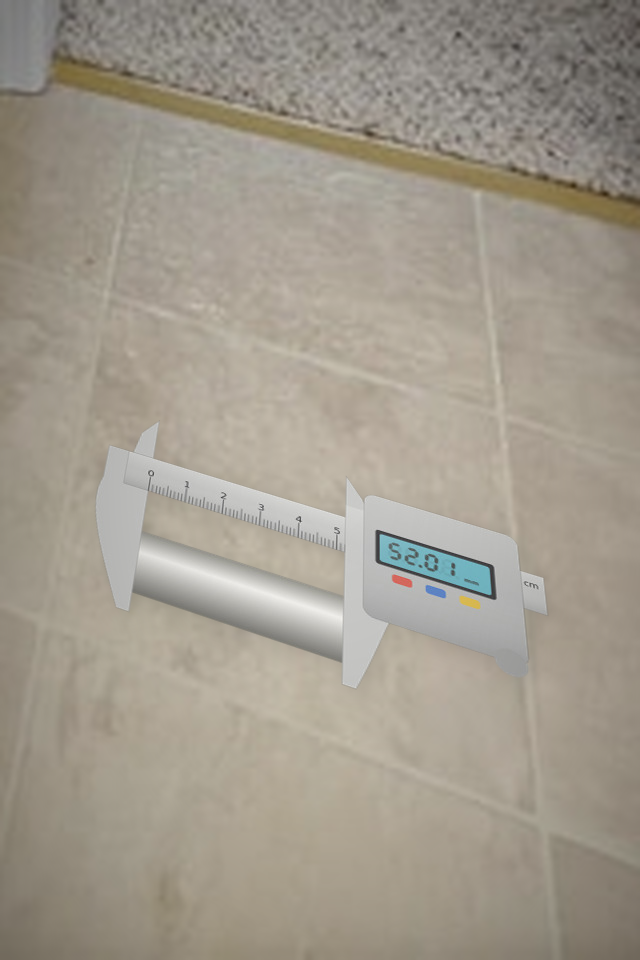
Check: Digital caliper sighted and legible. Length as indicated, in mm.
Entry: 52.01 mm
